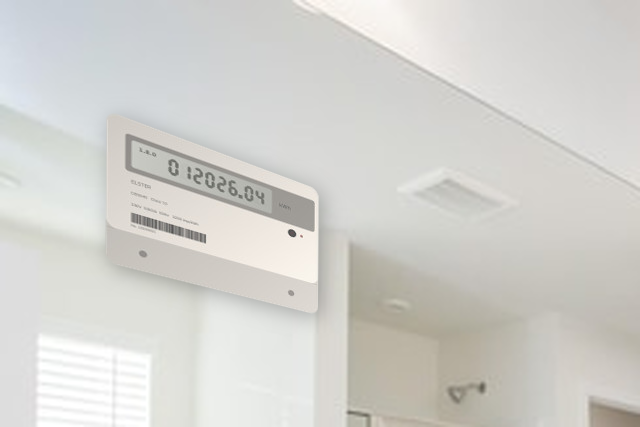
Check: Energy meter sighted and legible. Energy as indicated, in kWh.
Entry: 12026.04 kWh
